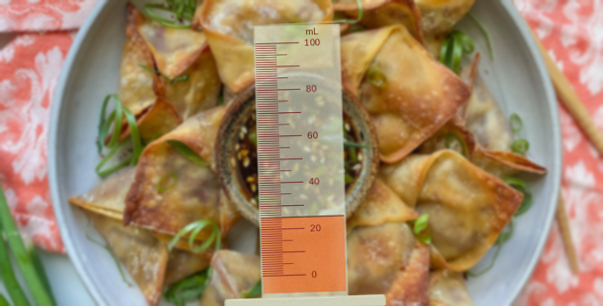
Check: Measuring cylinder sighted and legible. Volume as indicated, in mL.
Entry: 25 mL
